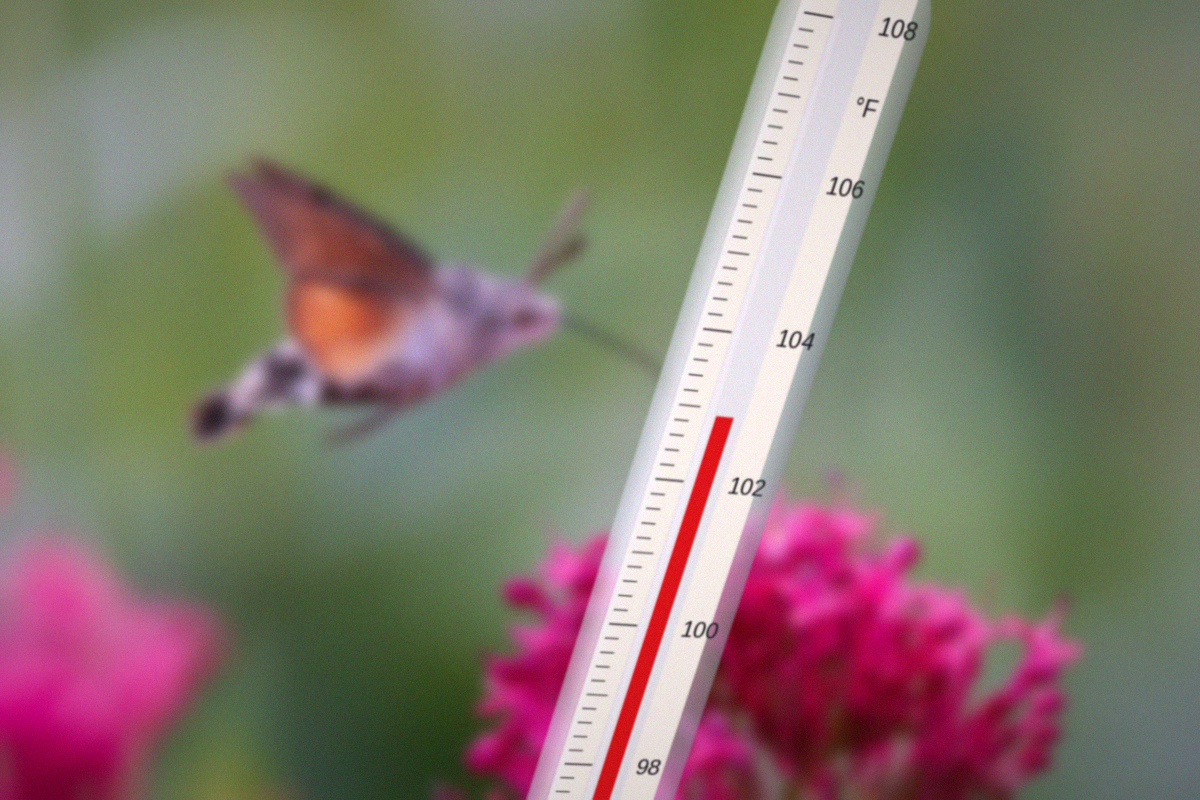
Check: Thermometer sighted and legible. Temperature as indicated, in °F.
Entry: 102.9 °F
